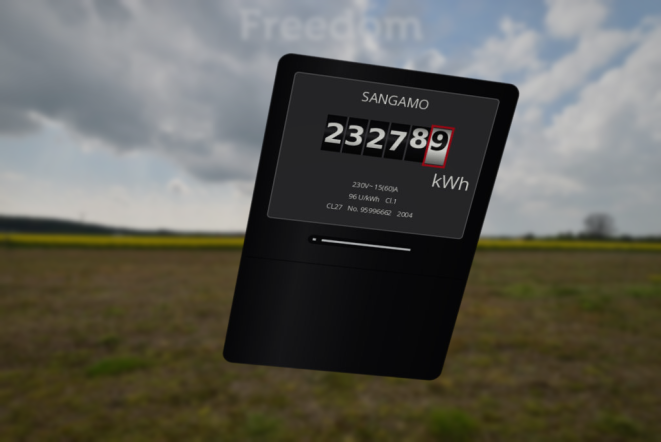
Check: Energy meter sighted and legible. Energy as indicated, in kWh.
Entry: 23278.9 kWh
